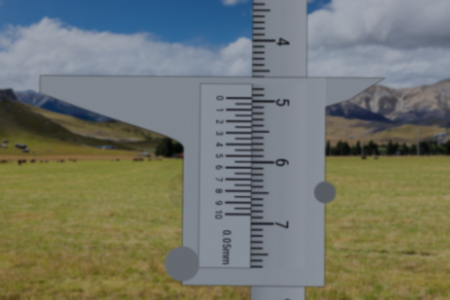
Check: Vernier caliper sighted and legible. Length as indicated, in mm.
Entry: 49.5 mm
